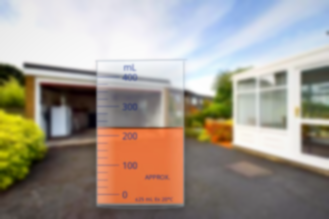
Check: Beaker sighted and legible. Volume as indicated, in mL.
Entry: 225 mL
